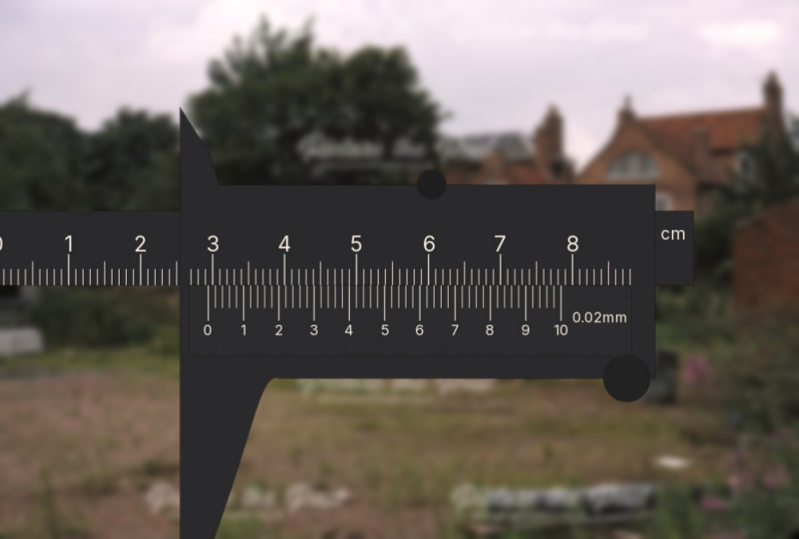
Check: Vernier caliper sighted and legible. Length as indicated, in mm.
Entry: 29.4 mm
